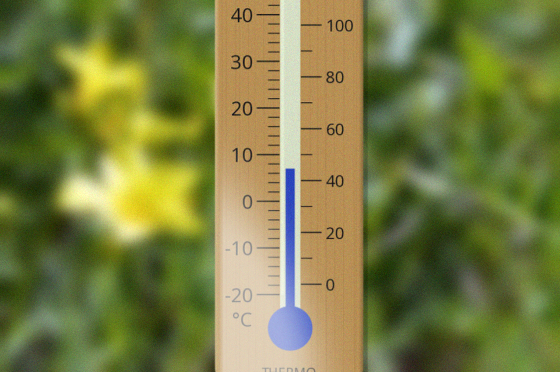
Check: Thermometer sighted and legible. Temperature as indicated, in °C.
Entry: 7 °C
